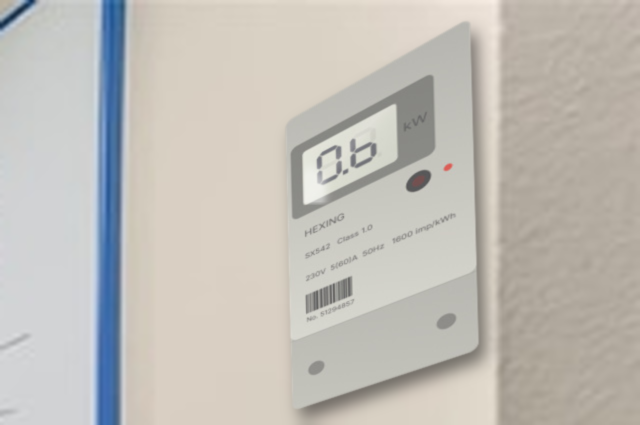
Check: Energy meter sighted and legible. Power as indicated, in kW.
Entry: 0.6 kW
